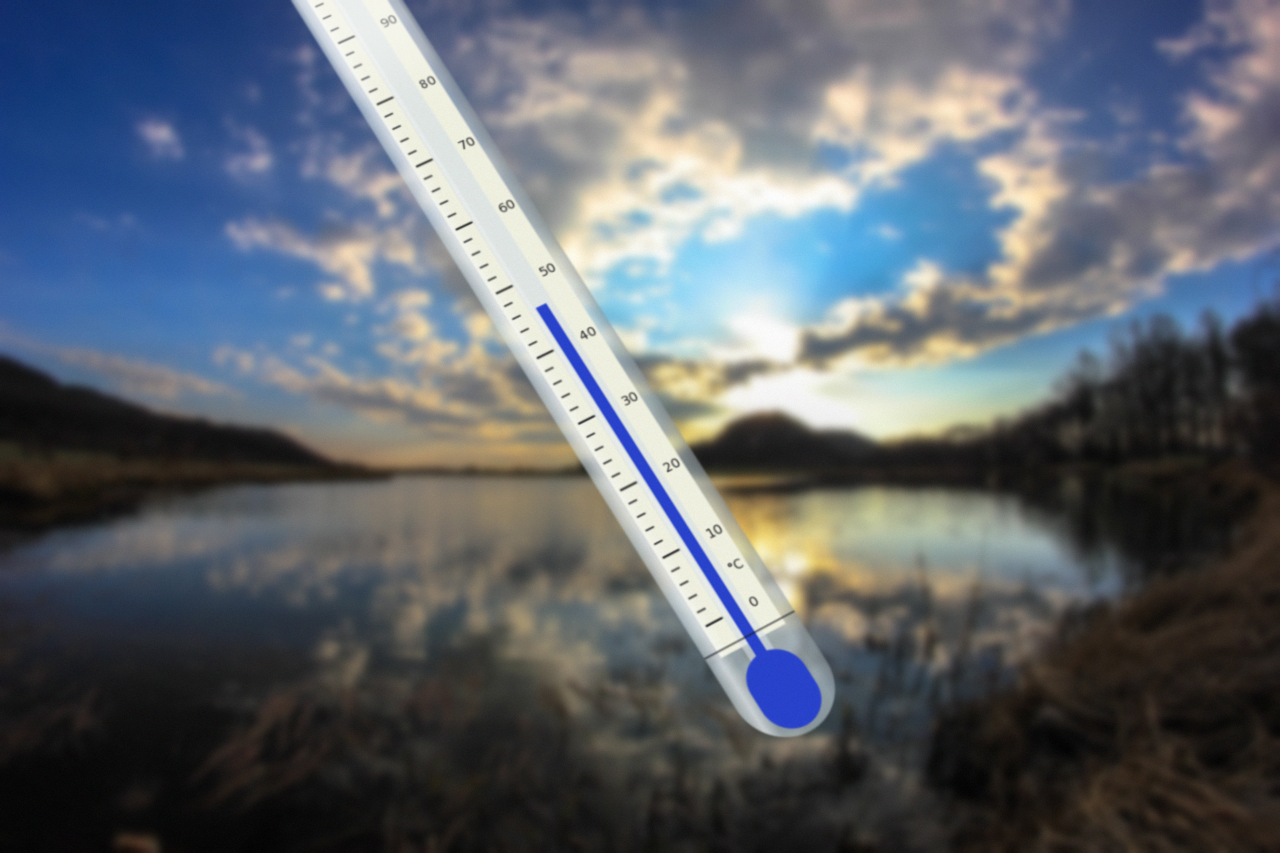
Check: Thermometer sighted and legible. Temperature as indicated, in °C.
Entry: 46 °C
